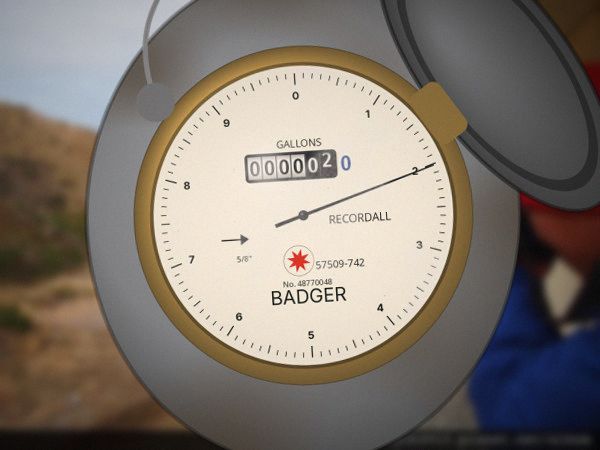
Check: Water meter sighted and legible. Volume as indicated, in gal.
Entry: 22.0 gal
